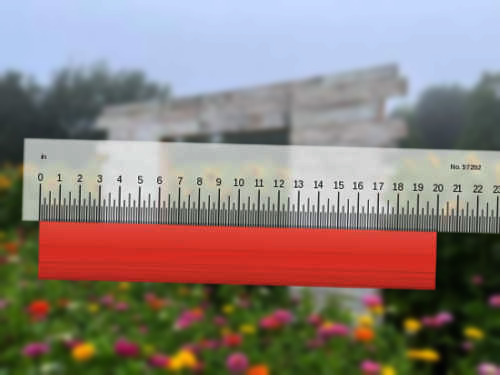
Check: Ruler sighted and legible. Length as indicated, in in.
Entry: 20 in
